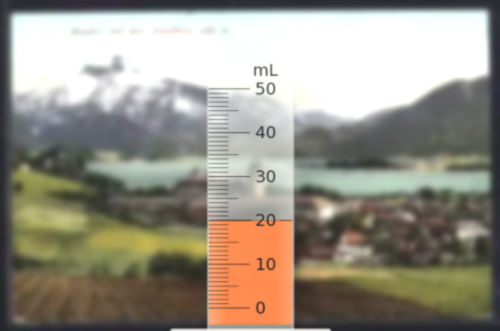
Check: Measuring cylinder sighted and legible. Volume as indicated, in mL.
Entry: 20 mL
